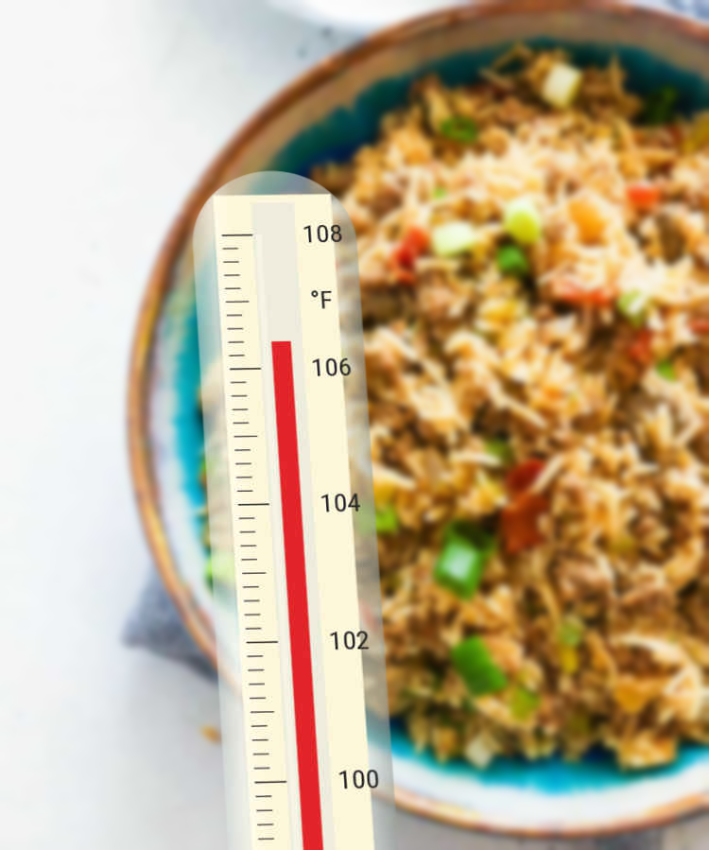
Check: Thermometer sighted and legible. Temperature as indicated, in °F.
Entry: 106.4 °F
